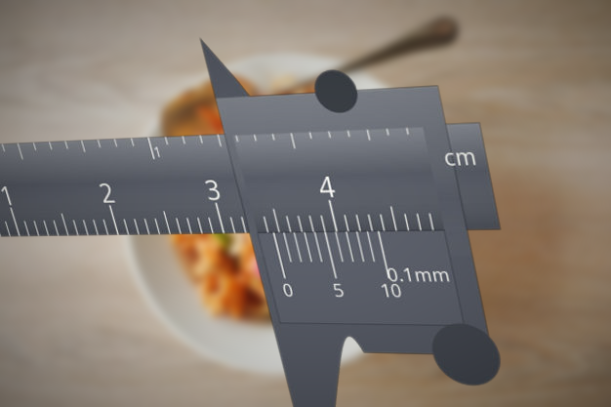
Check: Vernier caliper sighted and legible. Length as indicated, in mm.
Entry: 34.5 mm
